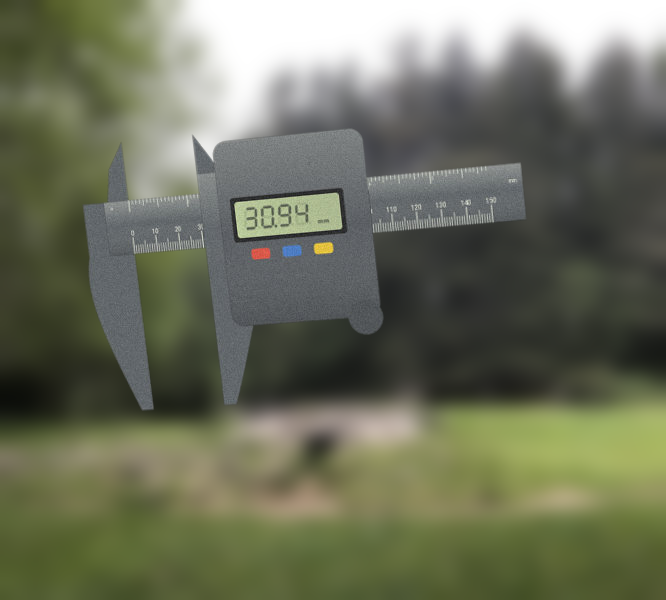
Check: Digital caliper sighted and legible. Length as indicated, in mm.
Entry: 30.94 mm
